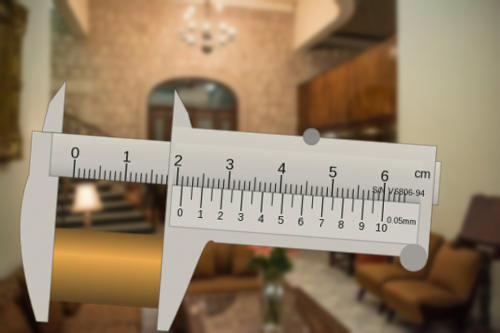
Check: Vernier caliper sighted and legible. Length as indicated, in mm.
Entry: 21.0 mm
